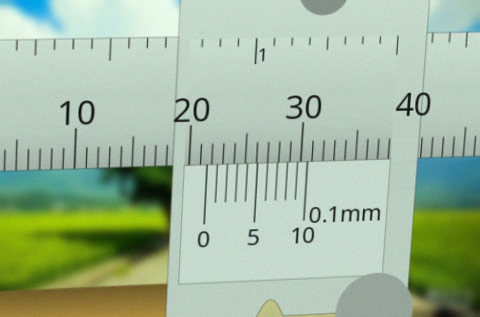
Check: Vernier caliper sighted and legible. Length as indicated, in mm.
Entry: 21.6 mm
